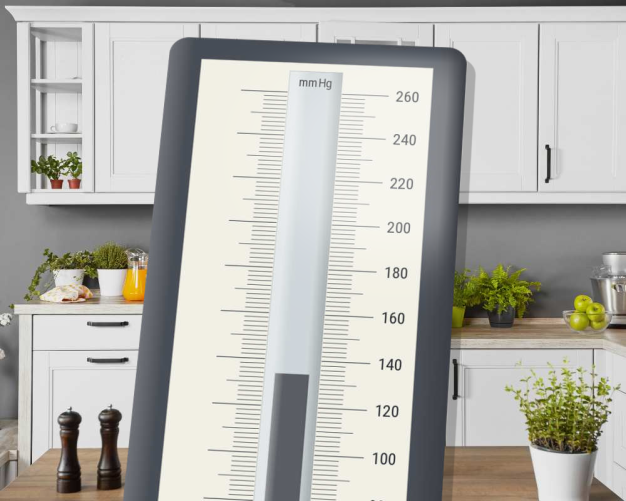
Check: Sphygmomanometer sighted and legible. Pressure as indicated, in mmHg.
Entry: 134 mmHg
